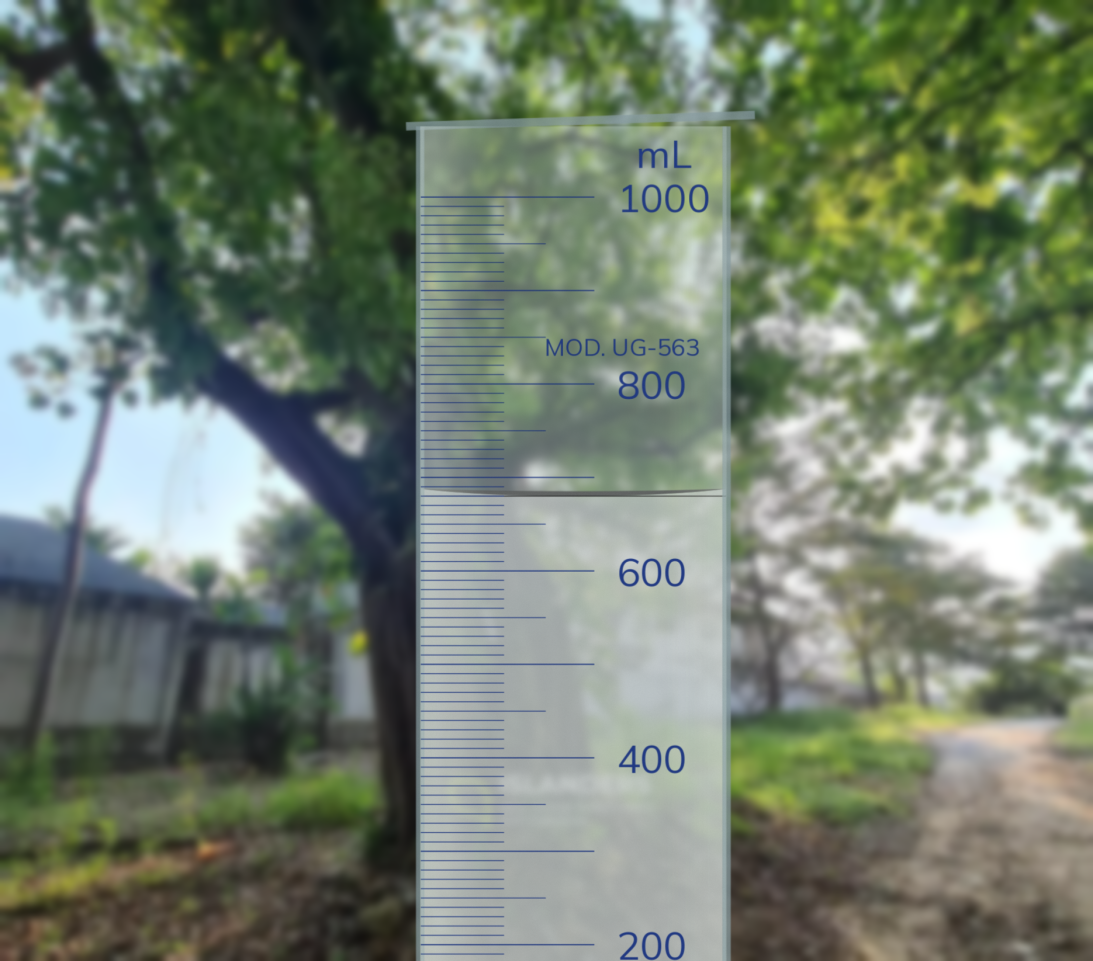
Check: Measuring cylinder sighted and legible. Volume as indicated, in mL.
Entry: 680 mL
